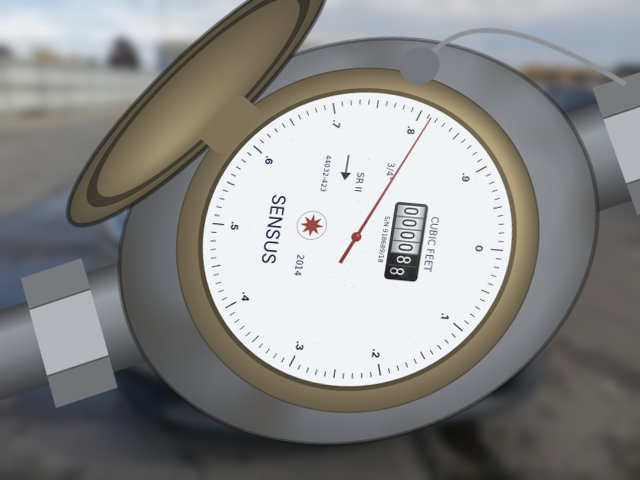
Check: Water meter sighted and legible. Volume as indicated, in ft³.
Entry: 87.81 ft³
